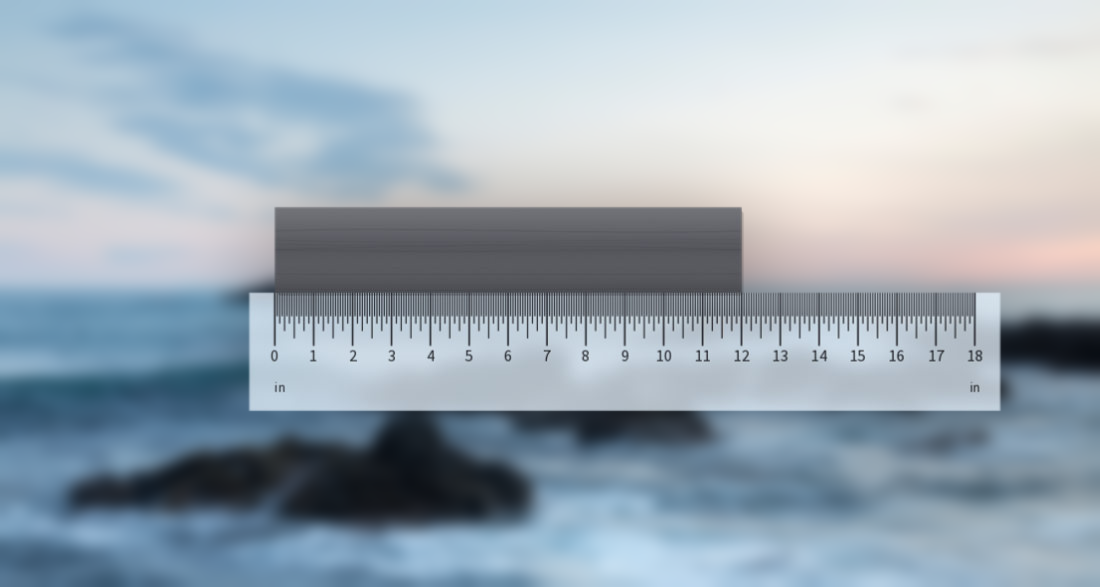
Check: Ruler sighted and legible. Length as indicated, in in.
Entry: 12 in
